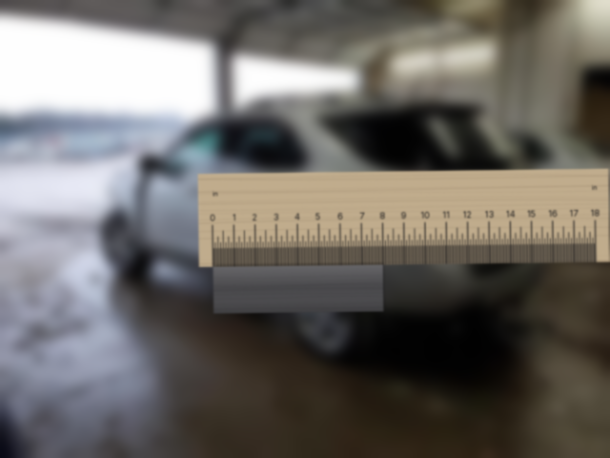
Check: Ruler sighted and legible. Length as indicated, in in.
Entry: 8 in
